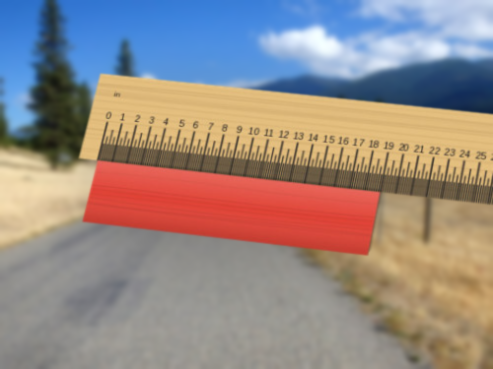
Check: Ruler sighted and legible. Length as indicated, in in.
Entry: 19 in
